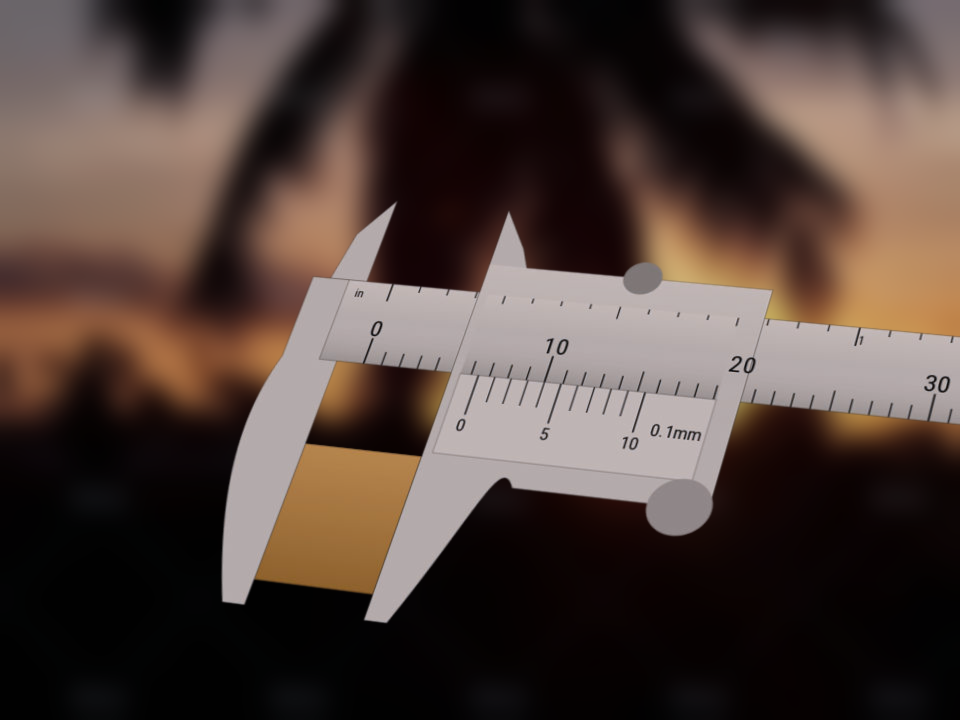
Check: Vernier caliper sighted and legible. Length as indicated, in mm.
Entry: 6.4 mm
